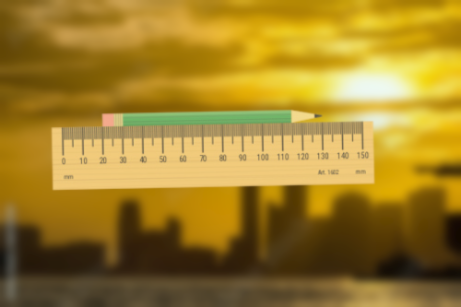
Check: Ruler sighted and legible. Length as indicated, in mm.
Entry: 110 mm
